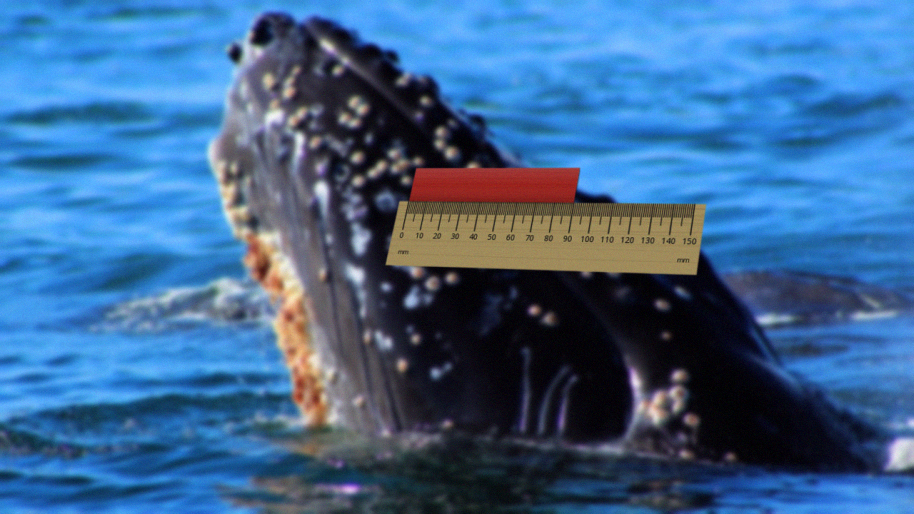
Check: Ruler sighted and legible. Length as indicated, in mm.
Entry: 90 mm
